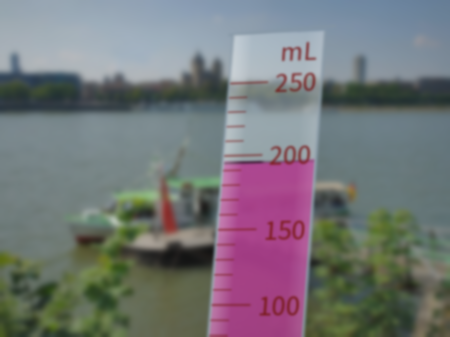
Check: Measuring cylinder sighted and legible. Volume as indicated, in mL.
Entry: 195 mL
